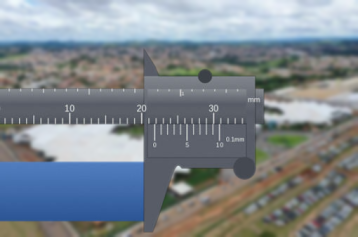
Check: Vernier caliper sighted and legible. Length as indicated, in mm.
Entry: 21.8 mm
